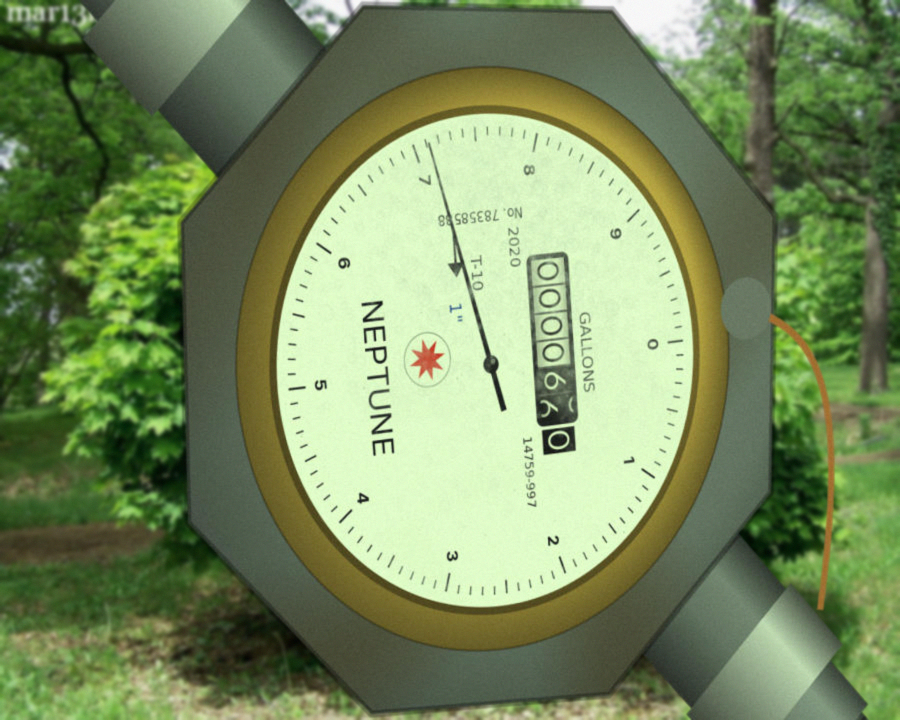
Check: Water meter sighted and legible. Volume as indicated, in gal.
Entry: 657.1 gal
